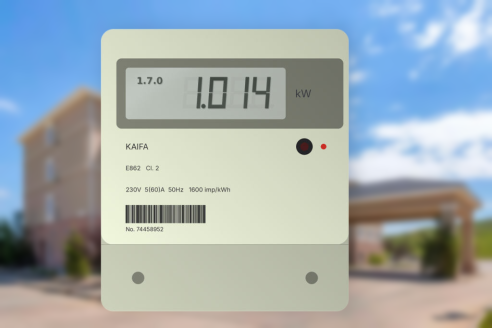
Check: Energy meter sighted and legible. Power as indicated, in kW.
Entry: 1.014 kW
